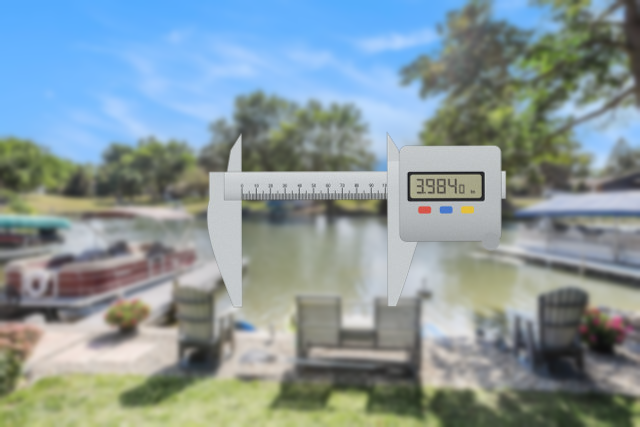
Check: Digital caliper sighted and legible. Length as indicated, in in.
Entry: 3.9840 in
